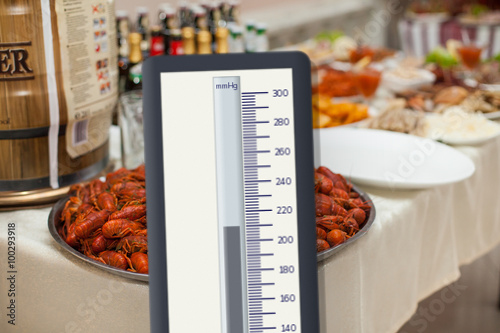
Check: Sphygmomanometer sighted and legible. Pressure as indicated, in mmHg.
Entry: 210 mmHg
